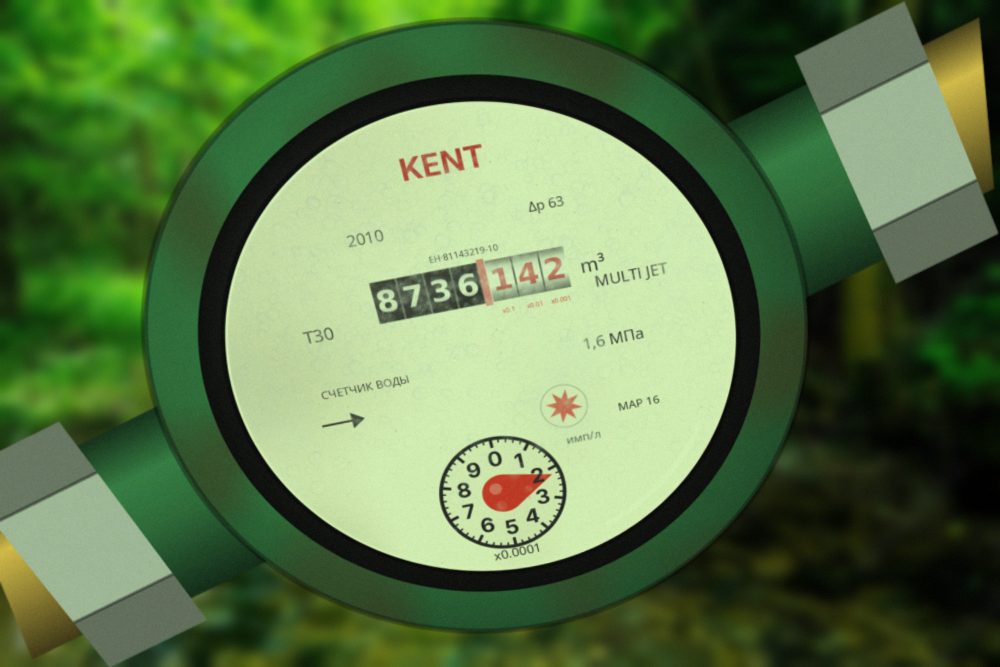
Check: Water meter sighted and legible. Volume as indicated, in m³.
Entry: 8736.1422 m³
